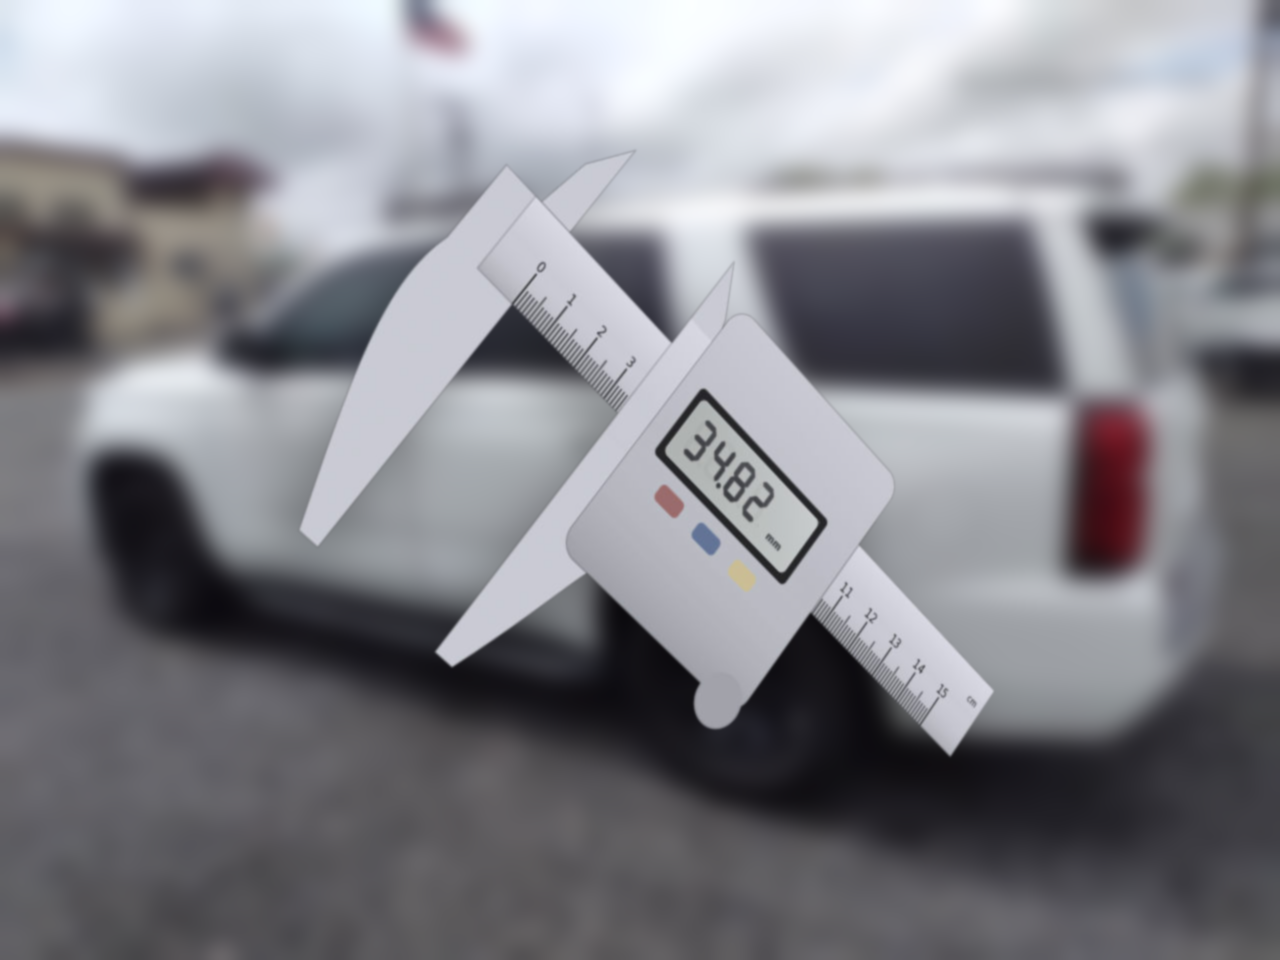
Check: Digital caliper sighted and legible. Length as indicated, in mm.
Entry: 34.82 mm
